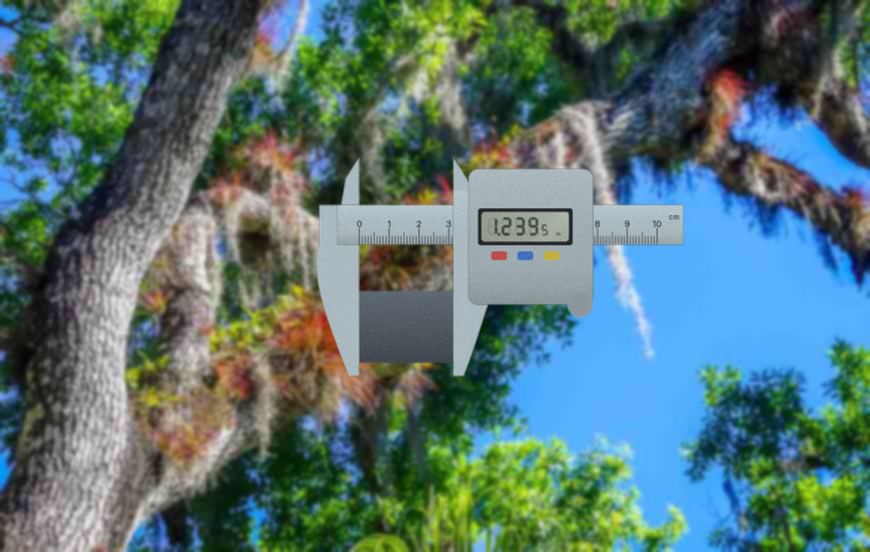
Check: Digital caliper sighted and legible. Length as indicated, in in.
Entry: 1.2395 in
